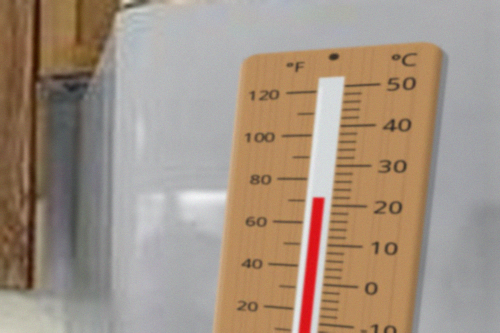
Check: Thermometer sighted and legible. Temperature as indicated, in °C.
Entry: 22 °C
